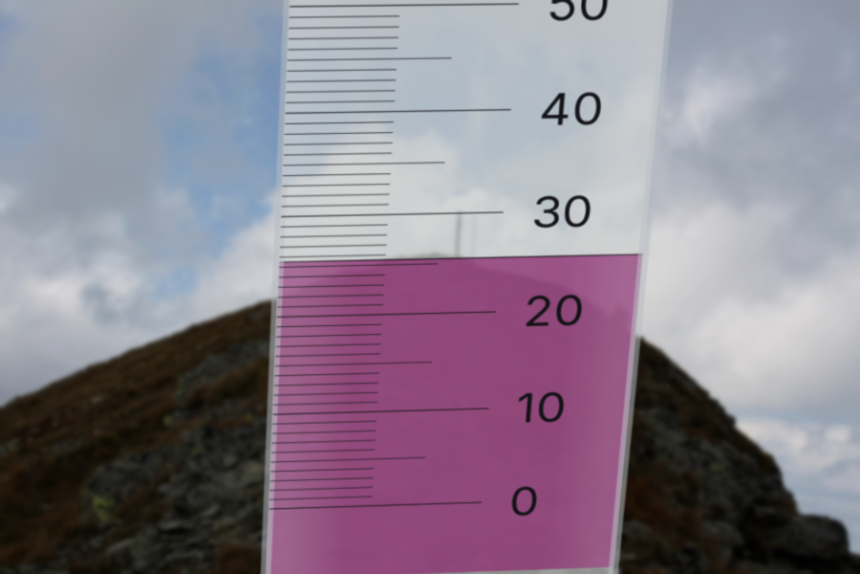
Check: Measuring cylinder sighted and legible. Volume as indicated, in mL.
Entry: 25.5 mL
